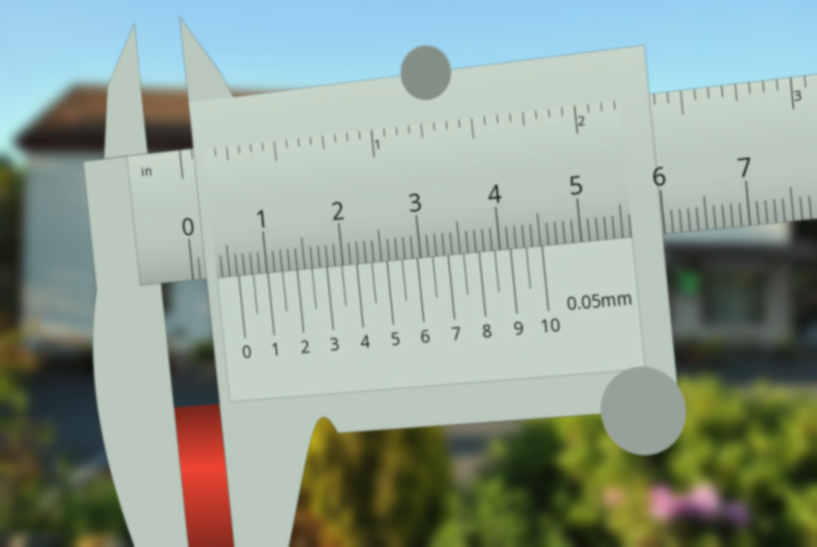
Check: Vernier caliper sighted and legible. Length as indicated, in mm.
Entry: 6.2 mm
